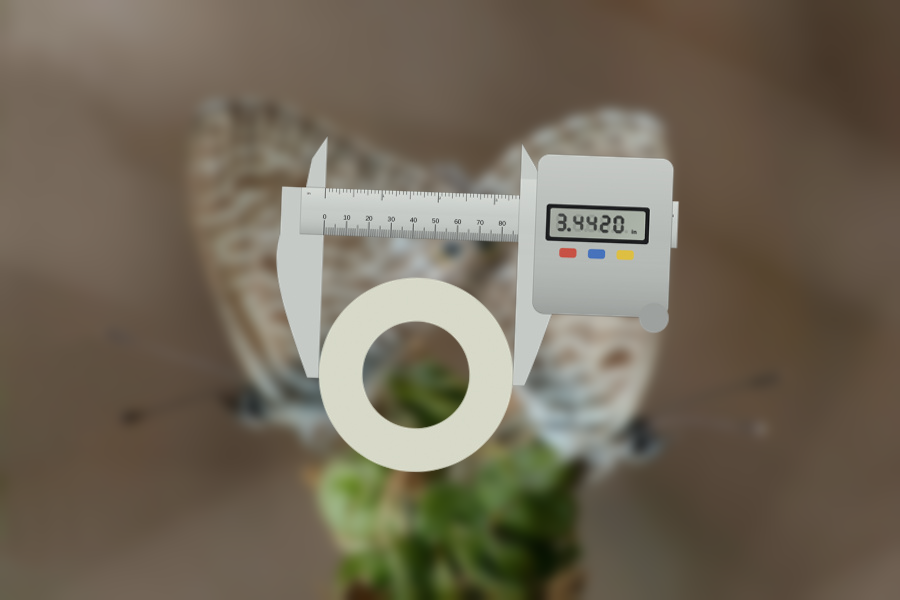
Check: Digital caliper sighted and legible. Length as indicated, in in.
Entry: 3.4420 in
